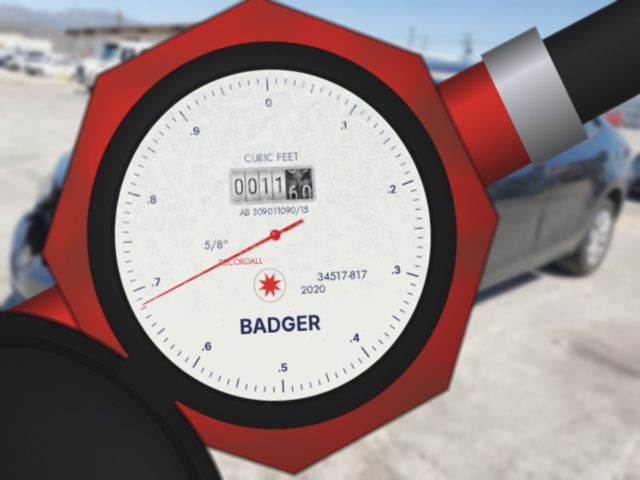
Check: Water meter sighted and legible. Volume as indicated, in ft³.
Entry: 1159.68 ft³
